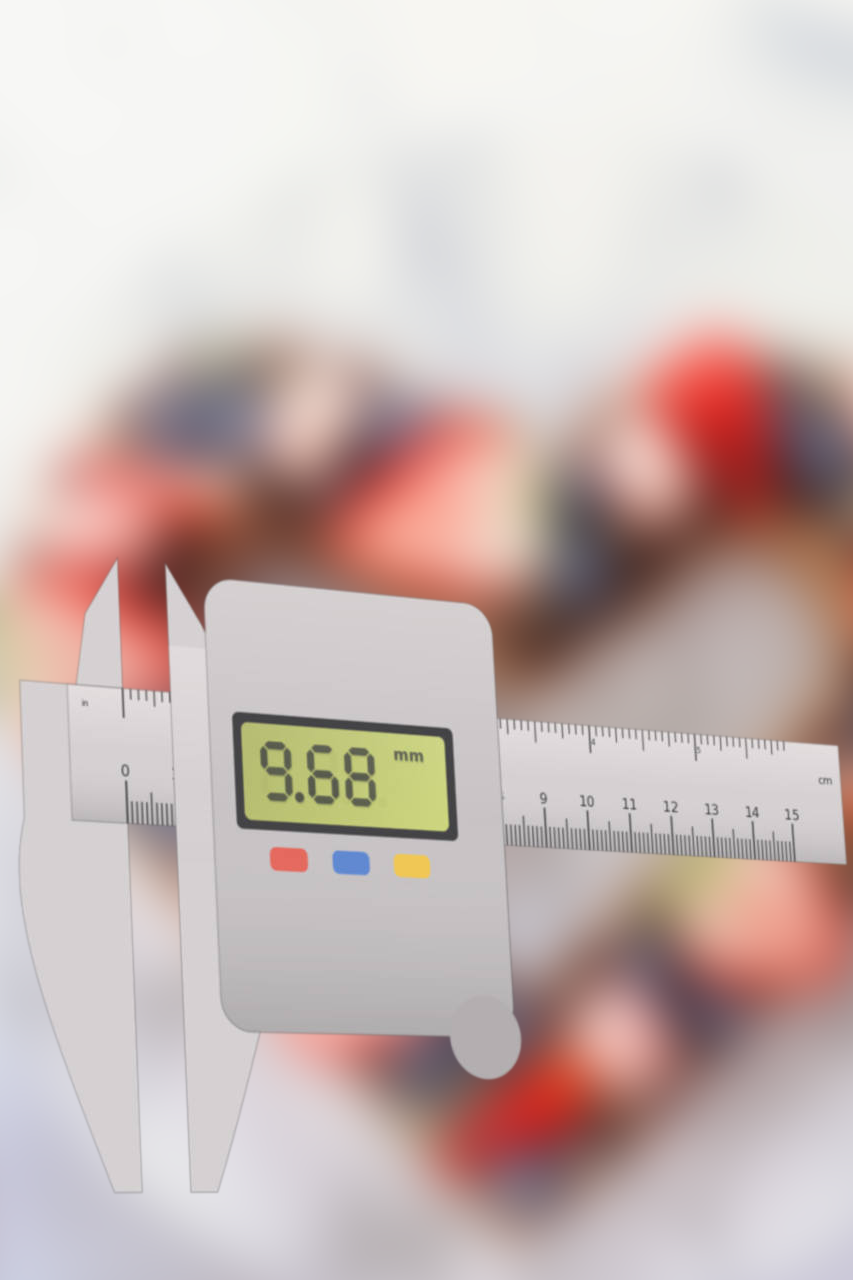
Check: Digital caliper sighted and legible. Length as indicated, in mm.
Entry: 9.68 mm
